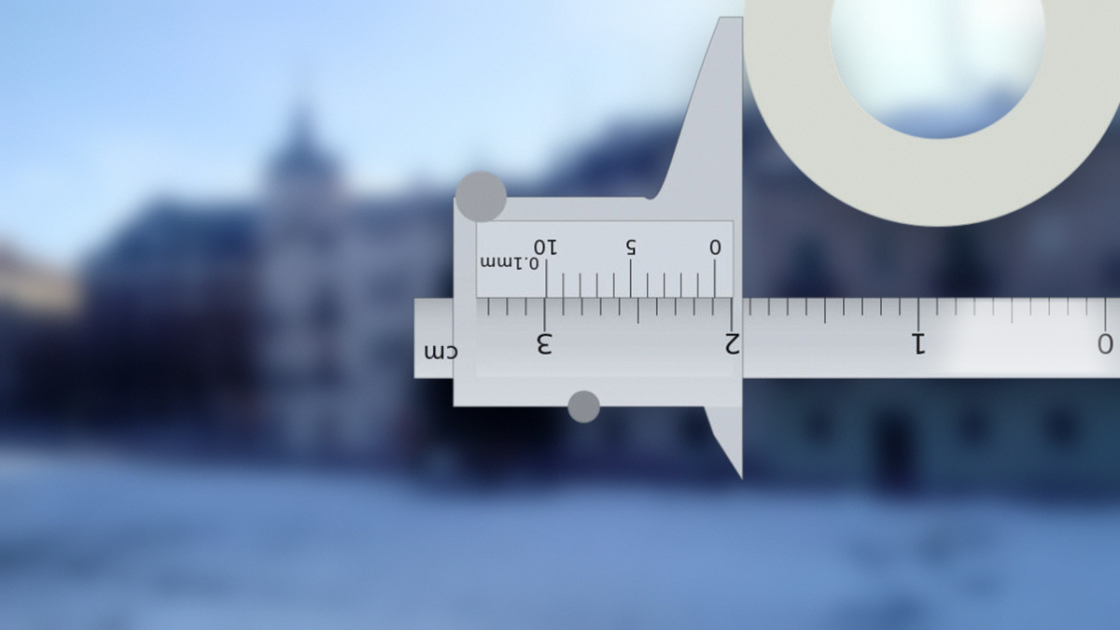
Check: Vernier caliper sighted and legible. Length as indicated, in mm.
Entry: 20.9 mm
